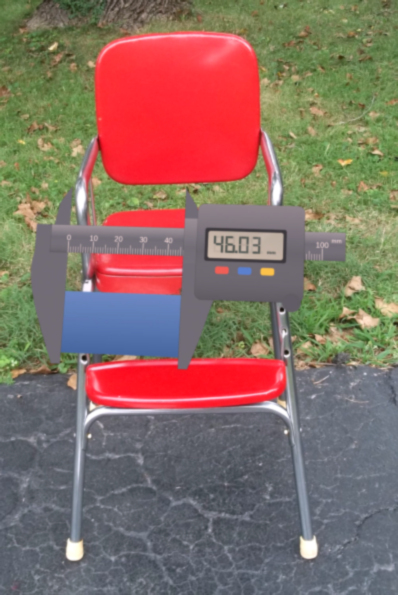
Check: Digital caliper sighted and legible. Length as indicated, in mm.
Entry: 46.03 mm
